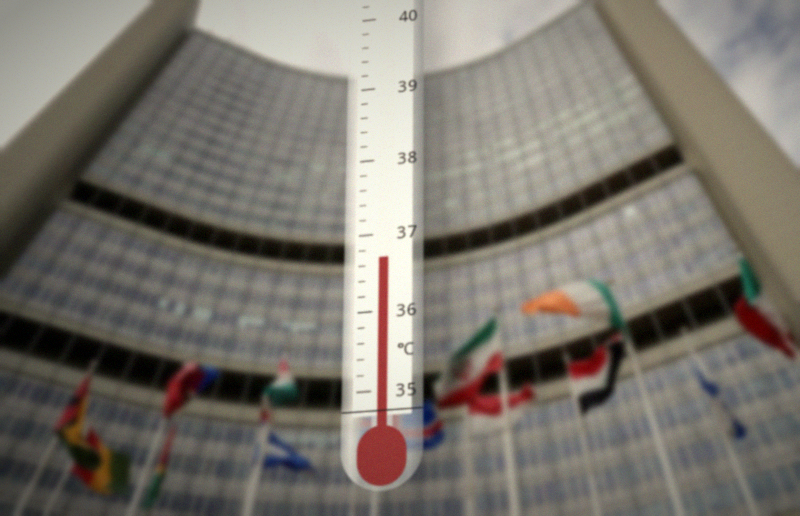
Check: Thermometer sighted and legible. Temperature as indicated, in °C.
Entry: 36.7 °C
